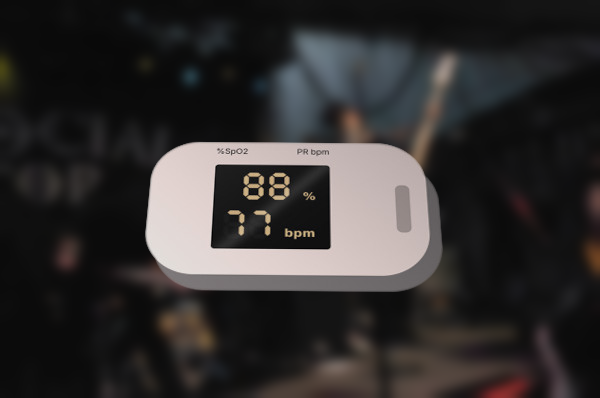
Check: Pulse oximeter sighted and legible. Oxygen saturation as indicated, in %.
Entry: 88 %
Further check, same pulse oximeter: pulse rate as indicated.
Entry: 77 bpm
